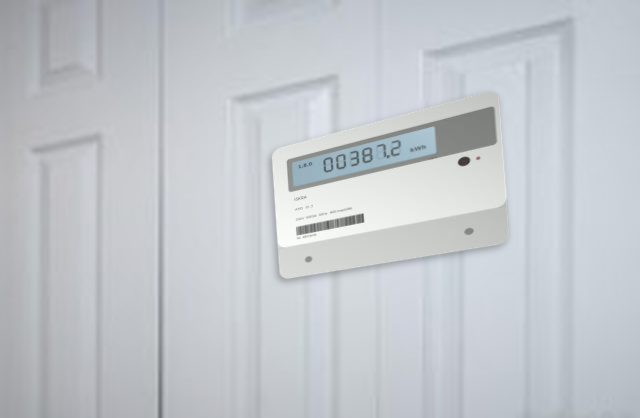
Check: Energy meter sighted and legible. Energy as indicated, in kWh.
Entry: 387.2 kWh
